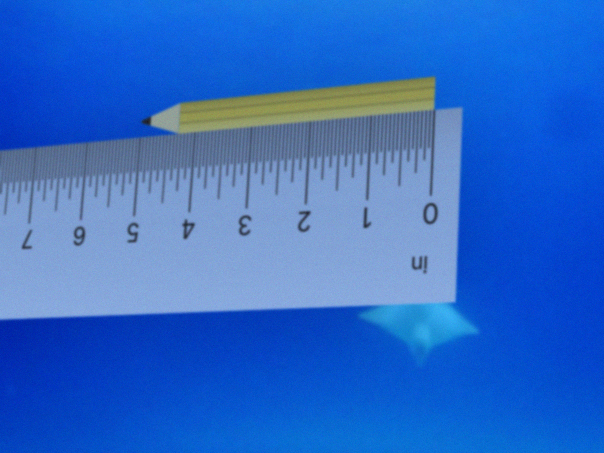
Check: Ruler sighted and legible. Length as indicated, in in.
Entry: 5 in
